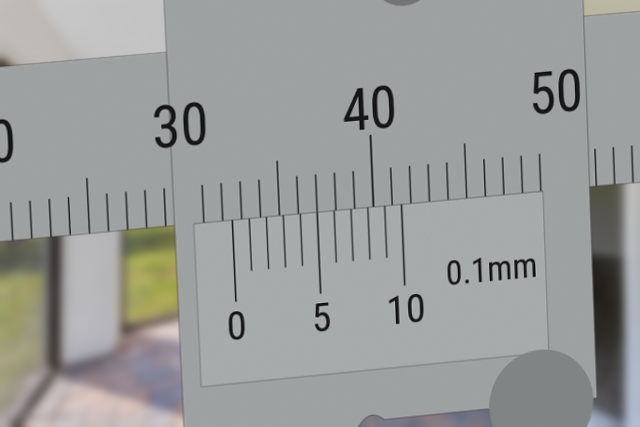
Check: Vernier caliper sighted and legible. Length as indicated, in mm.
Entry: 32.5 mm
